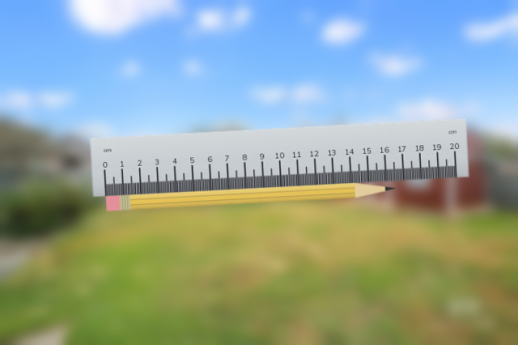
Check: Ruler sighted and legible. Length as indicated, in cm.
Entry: 16.5 cm
